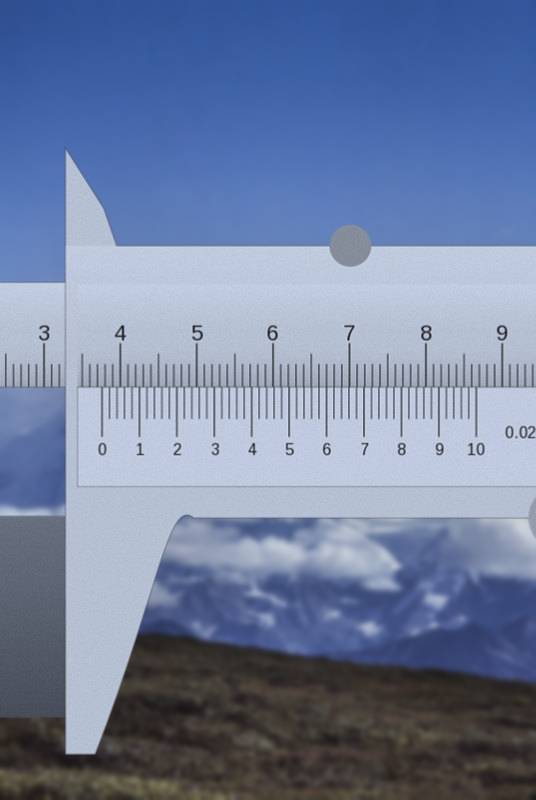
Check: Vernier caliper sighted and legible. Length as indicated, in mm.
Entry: 37.6 mm
